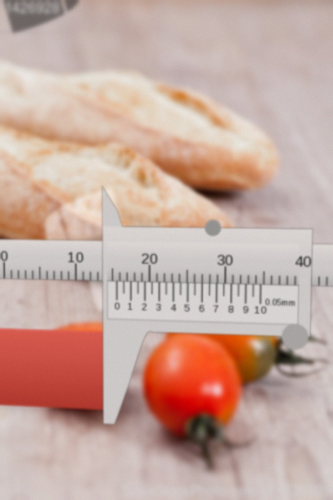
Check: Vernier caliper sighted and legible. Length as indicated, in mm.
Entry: 15.6 mm
